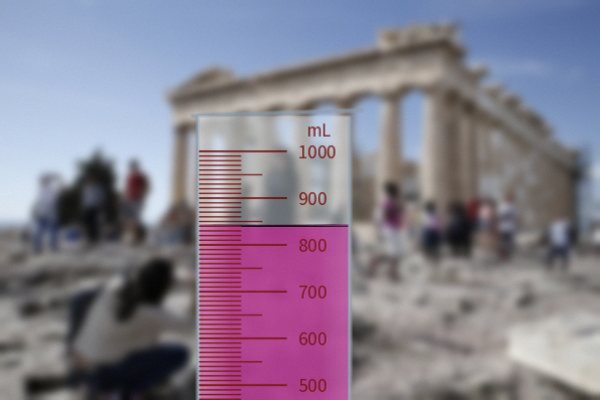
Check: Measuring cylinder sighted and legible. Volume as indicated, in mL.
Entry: 840 mL
